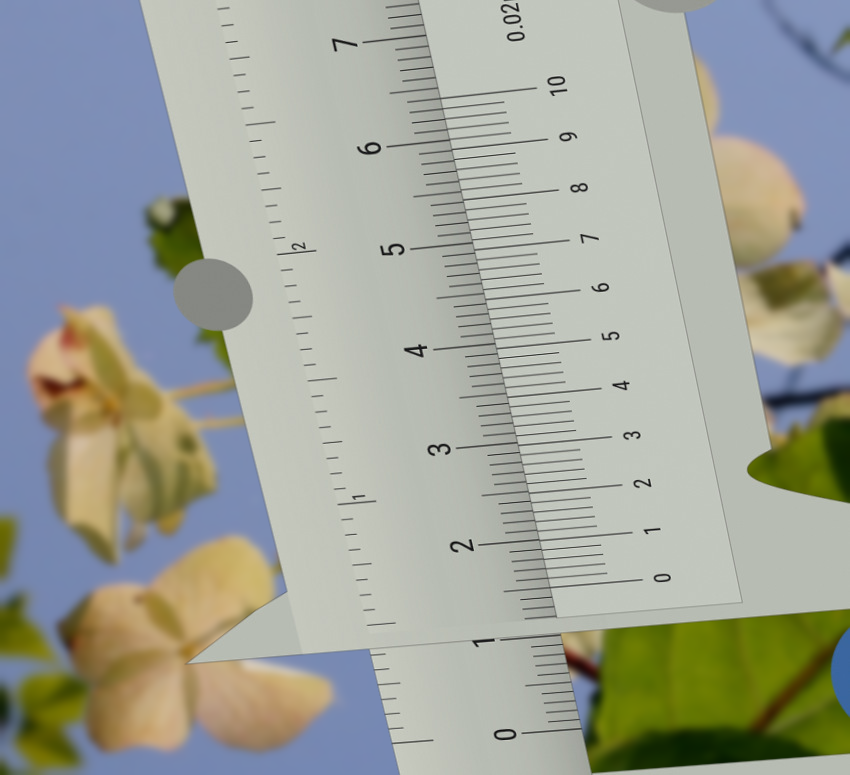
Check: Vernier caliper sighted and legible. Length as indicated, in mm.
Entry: 15.0 mm
